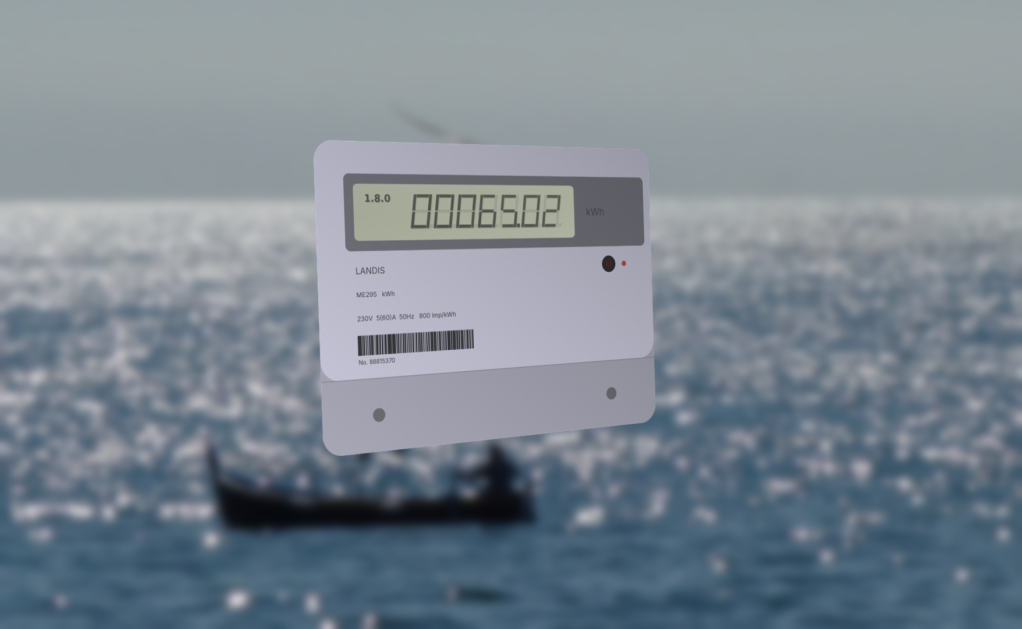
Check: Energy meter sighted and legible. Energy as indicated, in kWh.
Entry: 65.02 kWh
